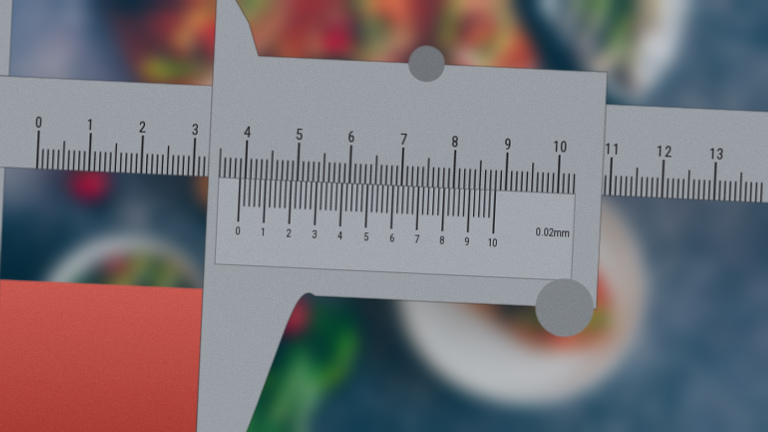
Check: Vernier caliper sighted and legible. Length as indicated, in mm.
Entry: 39.0 mm
